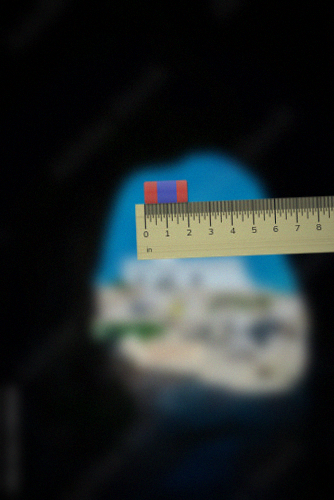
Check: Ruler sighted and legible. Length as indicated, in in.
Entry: 2 in
